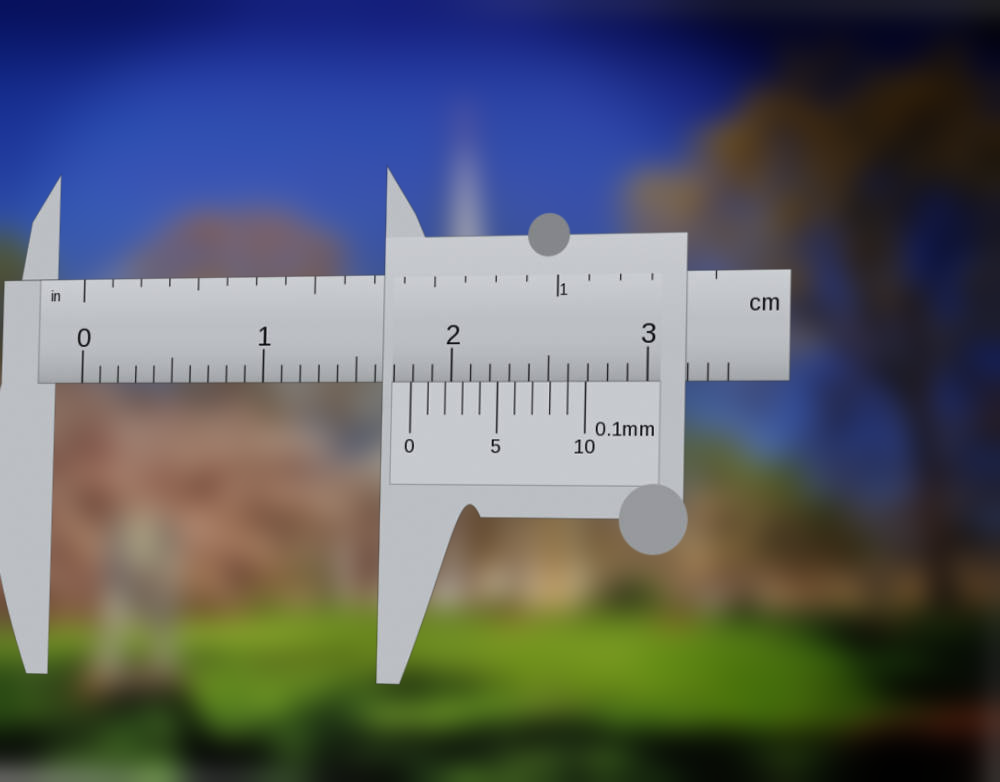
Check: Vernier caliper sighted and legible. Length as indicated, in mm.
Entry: 17.9 mm
